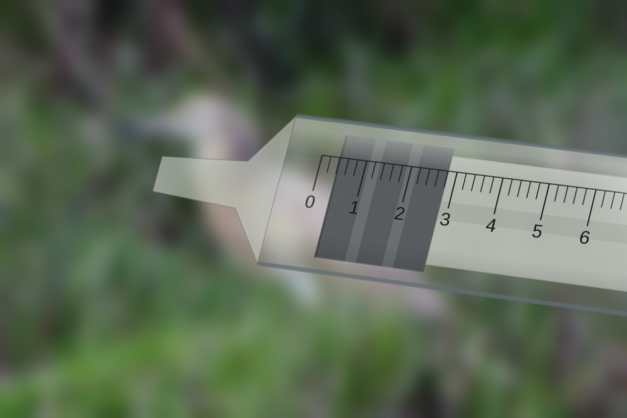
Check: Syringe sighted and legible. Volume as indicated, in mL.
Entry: 0.4 mL
